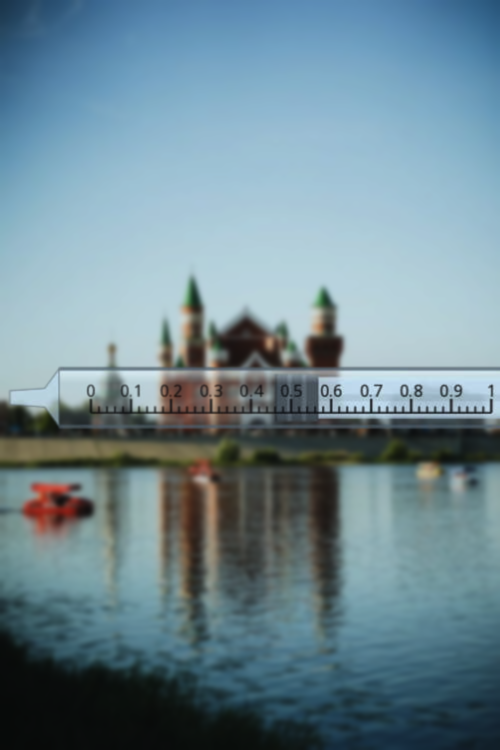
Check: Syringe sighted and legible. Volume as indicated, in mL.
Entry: 0.46 mL
